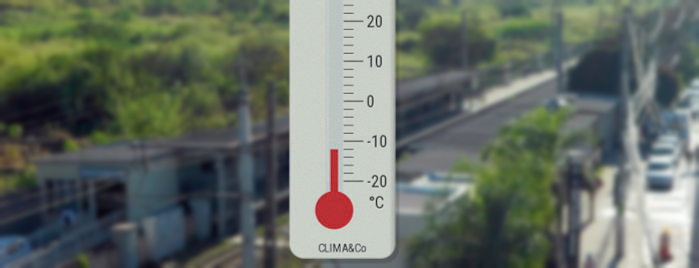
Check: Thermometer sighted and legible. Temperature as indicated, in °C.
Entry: -12 °C
